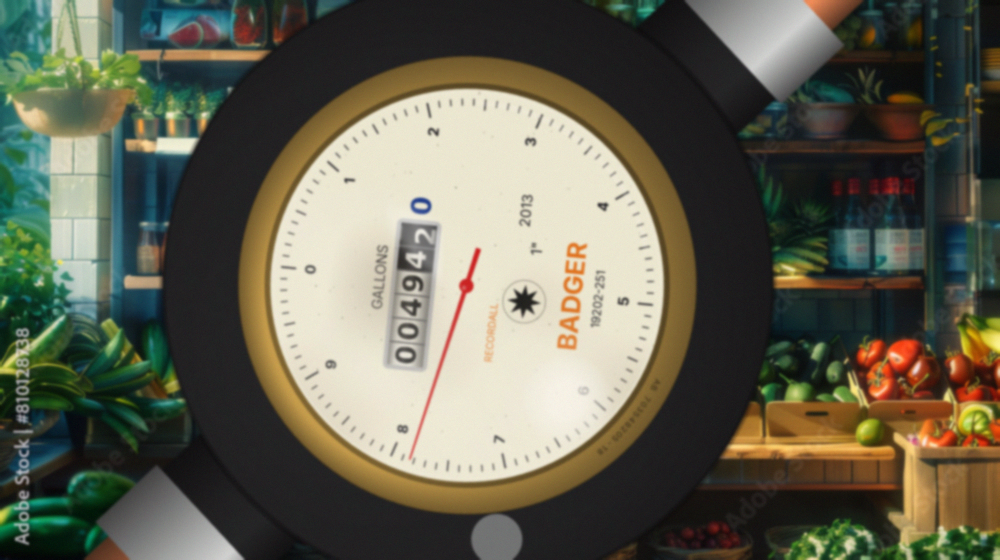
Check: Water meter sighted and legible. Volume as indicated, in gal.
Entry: 49417.8 gal
